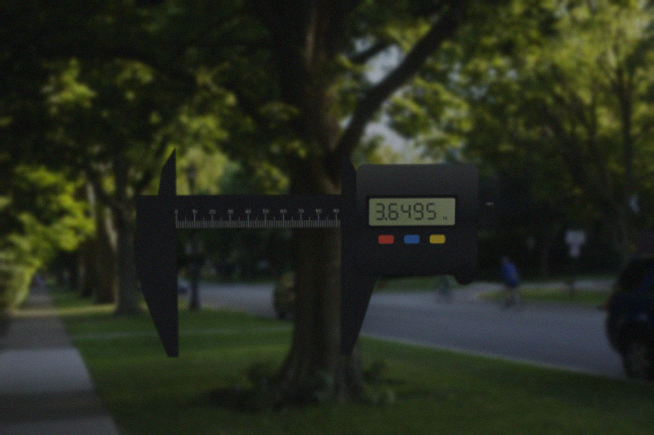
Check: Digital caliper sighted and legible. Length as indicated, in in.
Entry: 3.6495 in
